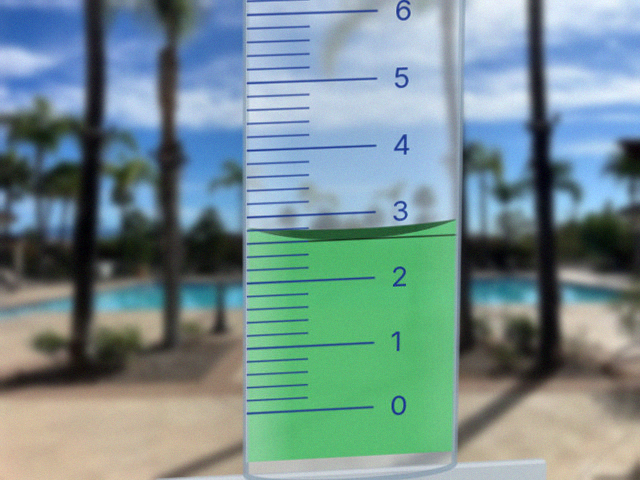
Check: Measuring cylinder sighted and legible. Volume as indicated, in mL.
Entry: 2.6 mL
